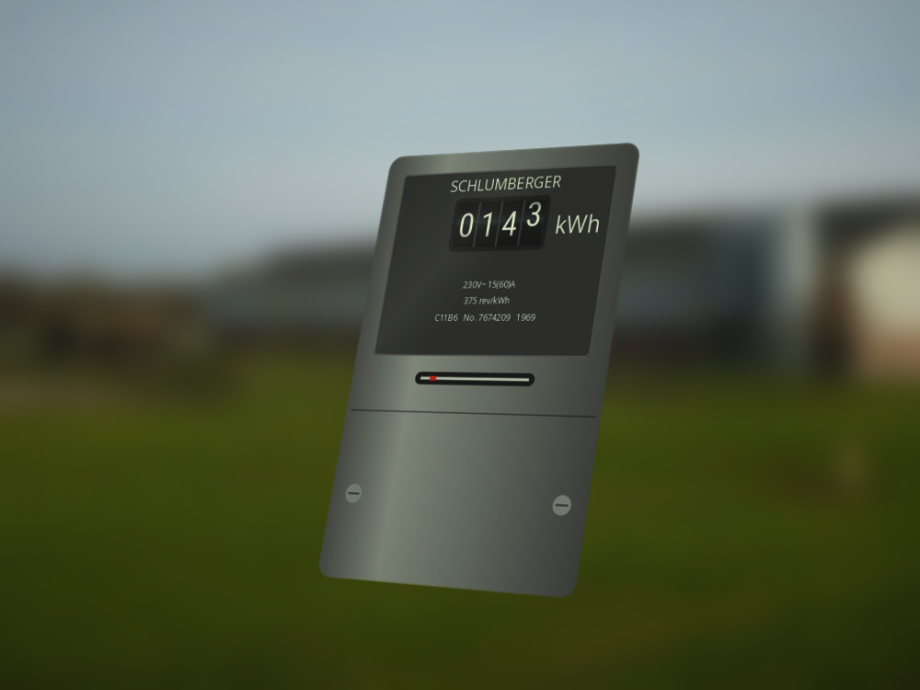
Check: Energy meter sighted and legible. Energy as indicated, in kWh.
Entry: 143 kWh
